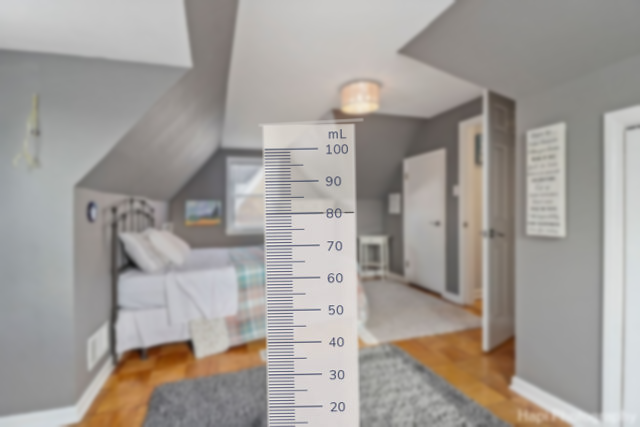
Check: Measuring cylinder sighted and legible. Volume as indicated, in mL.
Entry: 80 mL
